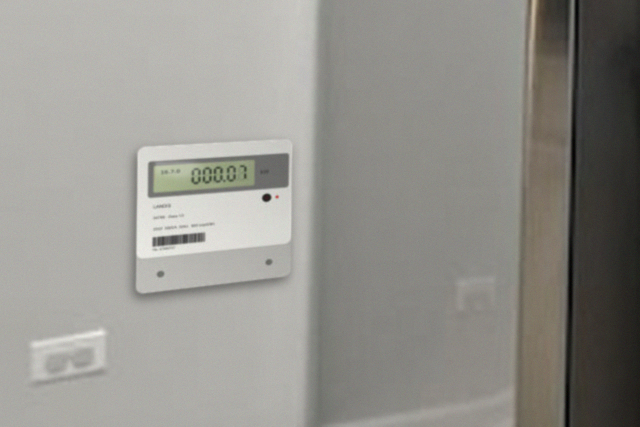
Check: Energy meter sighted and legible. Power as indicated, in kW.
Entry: 0.07 kW
